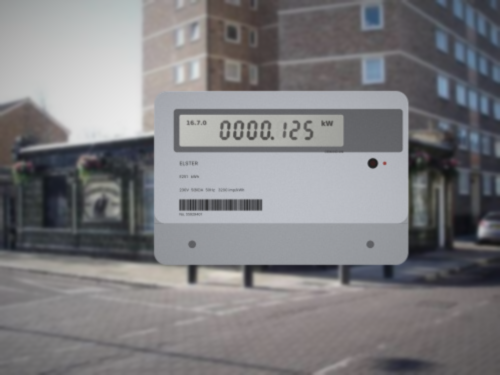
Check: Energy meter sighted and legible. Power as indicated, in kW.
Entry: 0.125 kW
